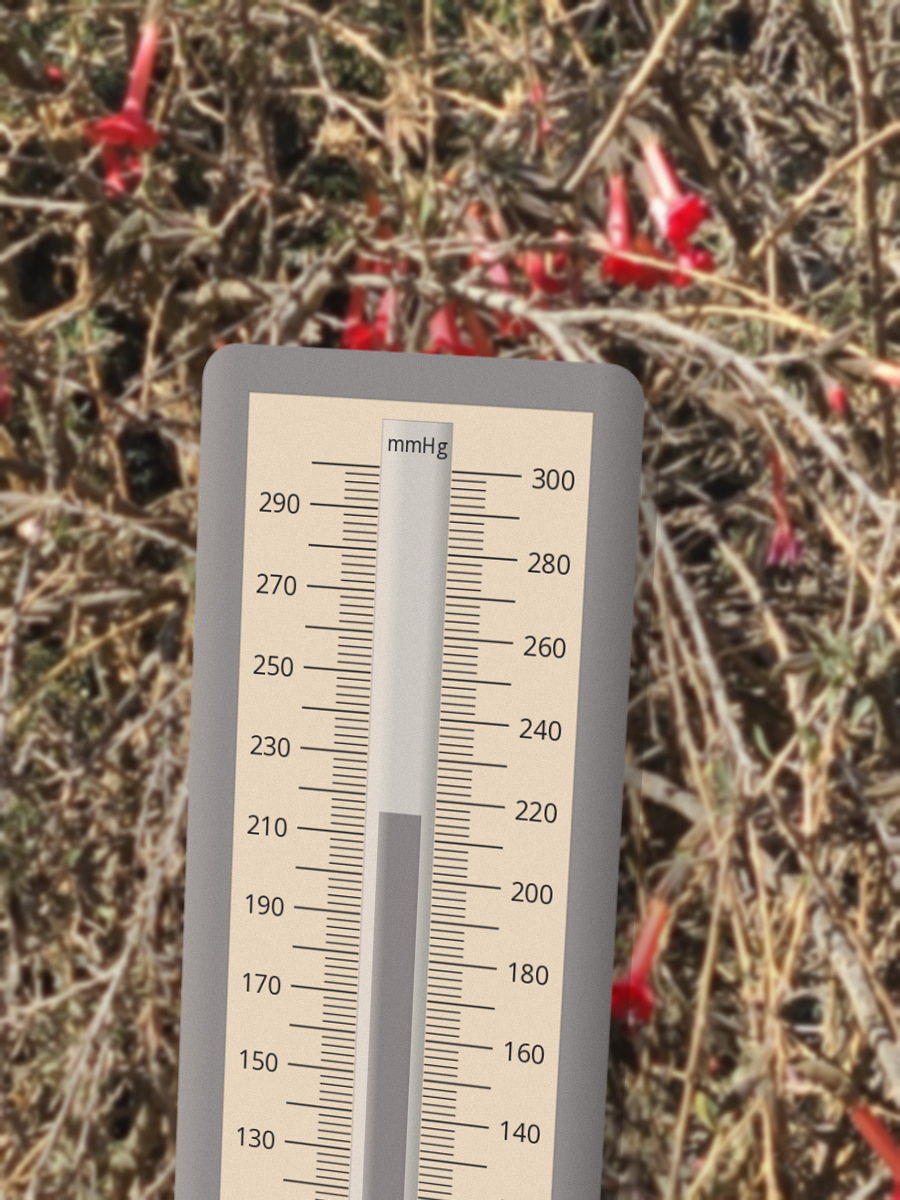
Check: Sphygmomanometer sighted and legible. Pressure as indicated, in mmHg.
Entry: 216 mmHg
